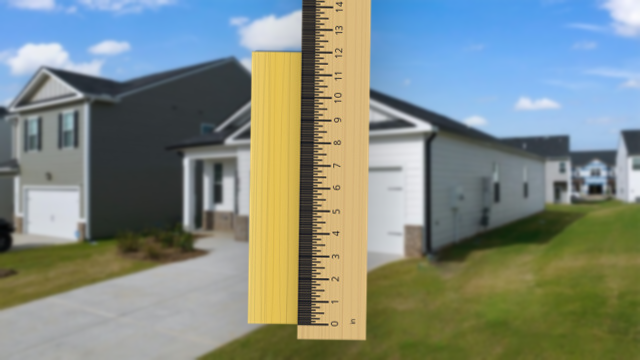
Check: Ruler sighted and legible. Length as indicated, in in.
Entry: 12 in
